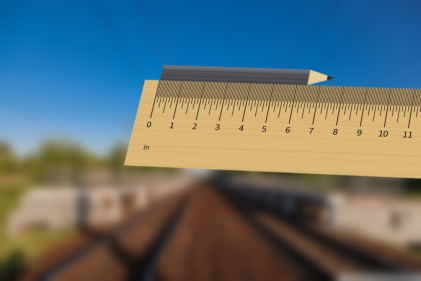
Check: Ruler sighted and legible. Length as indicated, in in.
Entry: 7.5 in
